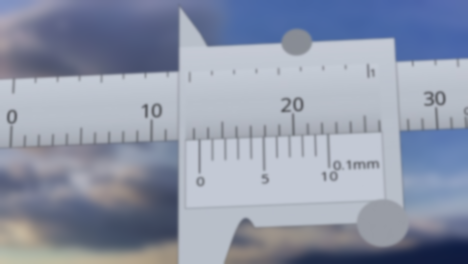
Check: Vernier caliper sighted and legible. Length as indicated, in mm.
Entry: 13.4 mm
